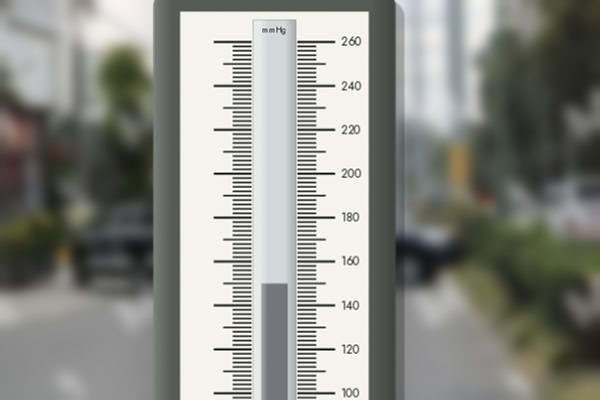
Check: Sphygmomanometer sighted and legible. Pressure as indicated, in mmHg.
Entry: 150 mmHg
